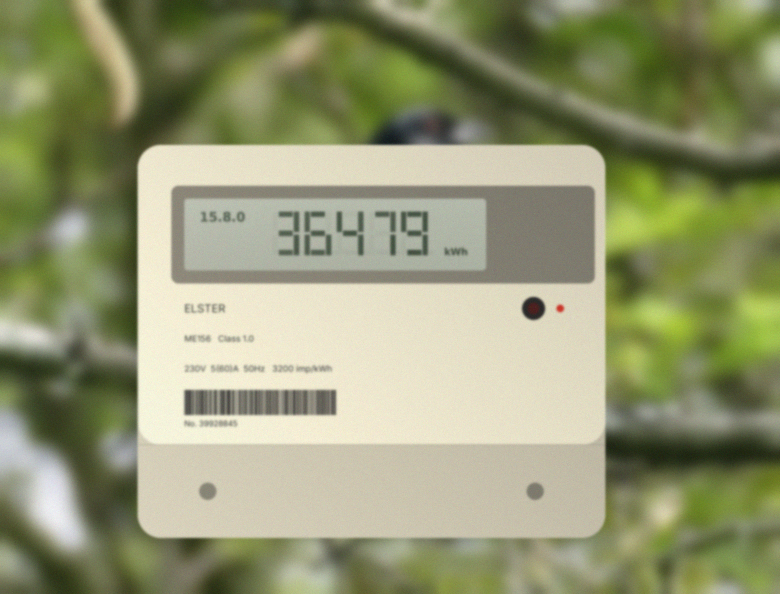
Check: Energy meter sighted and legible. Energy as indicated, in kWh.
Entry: 36479 kWh
